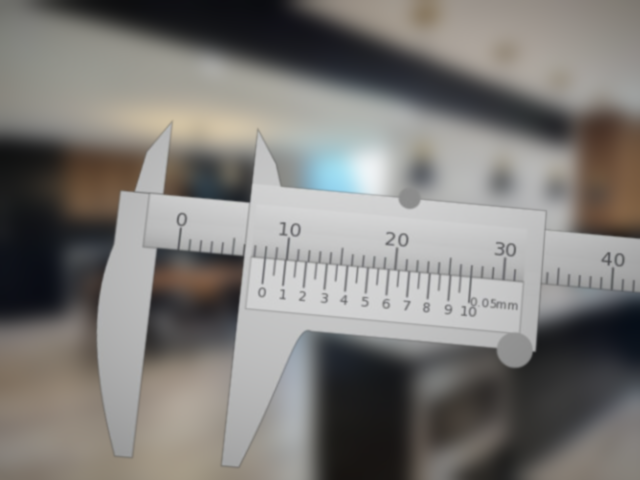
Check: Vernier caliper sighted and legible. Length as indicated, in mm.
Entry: 8.0 mm
